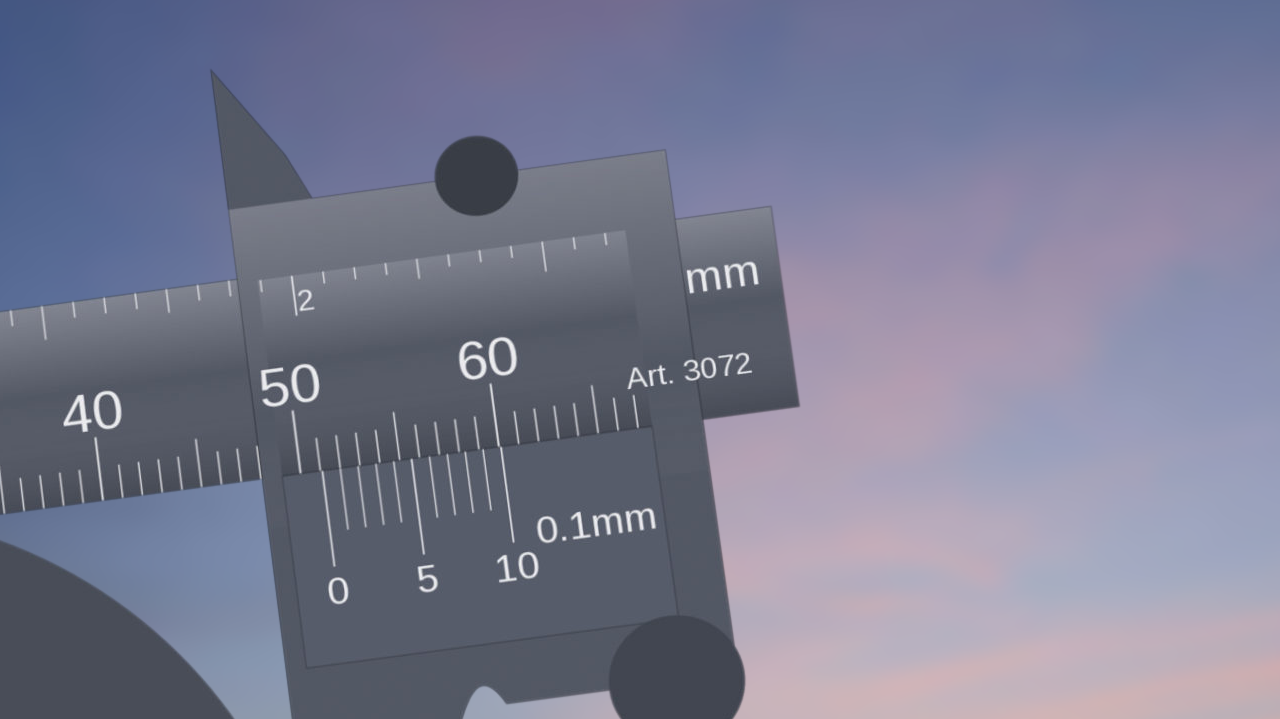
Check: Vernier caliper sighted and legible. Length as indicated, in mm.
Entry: 51.1 mm
